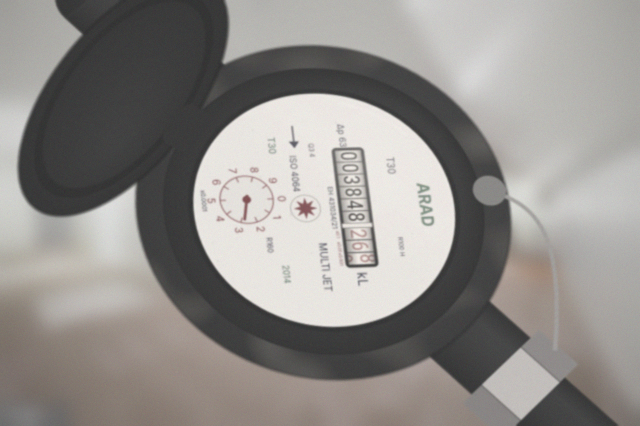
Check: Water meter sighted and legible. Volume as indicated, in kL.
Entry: 3848.2682 kL
